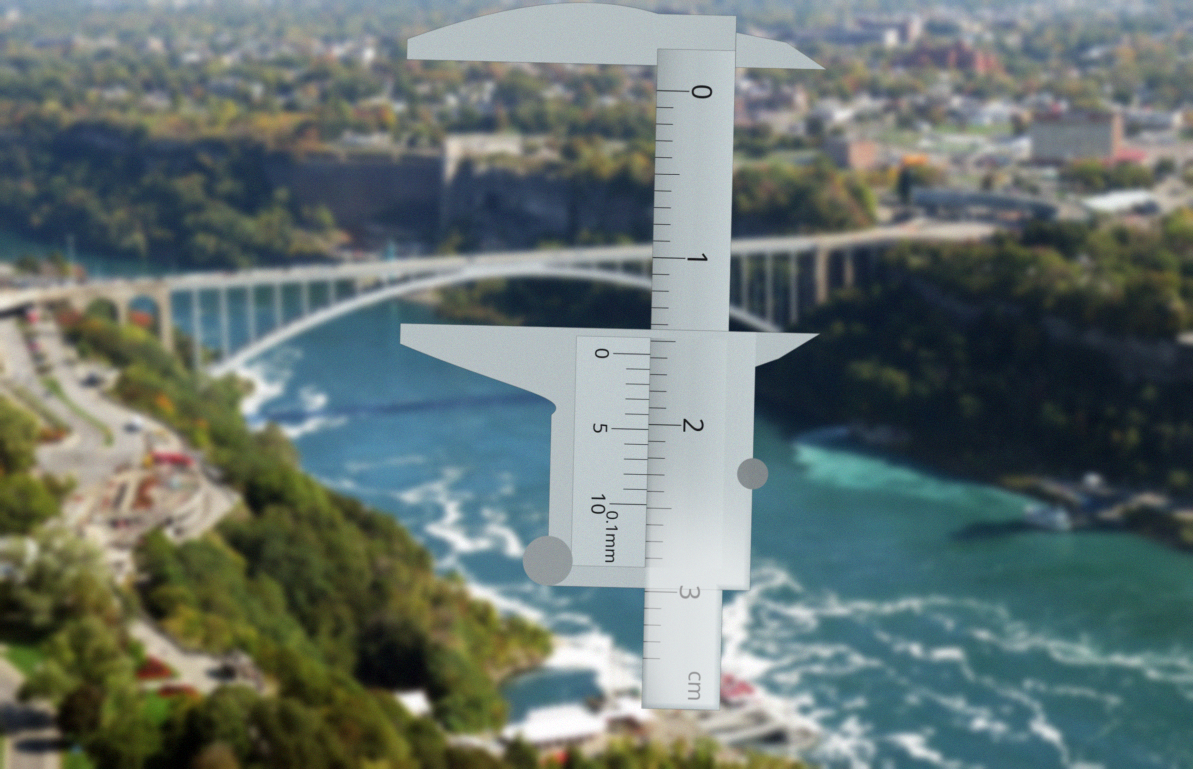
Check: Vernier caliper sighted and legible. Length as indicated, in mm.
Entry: 15.8 mm
